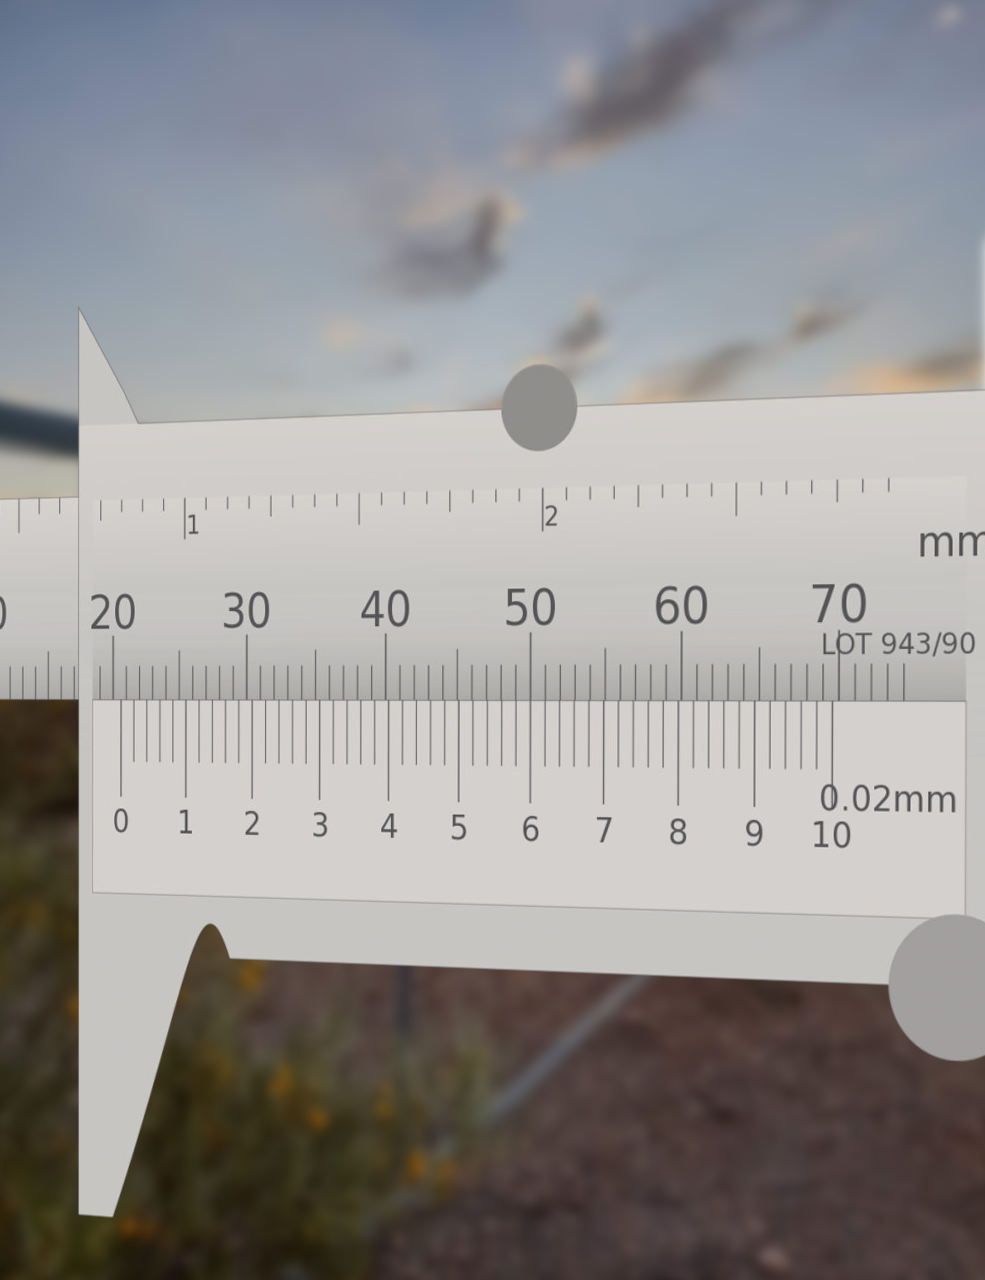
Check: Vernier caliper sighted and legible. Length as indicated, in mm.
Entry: 20.6 mm
